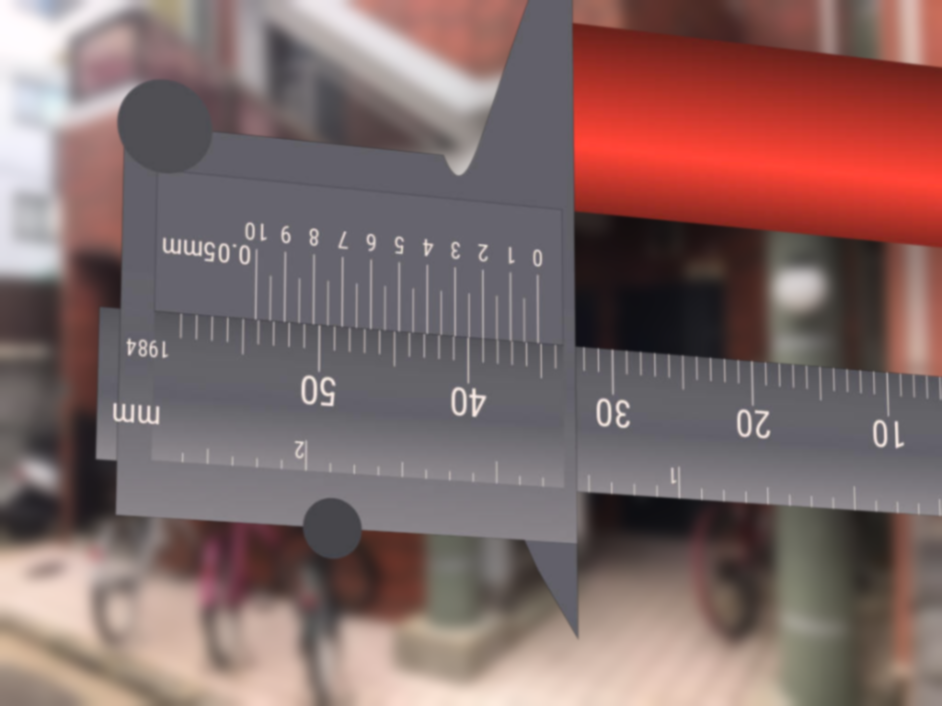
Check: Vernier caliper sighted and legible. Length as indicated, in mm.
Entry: 35.2 mm
